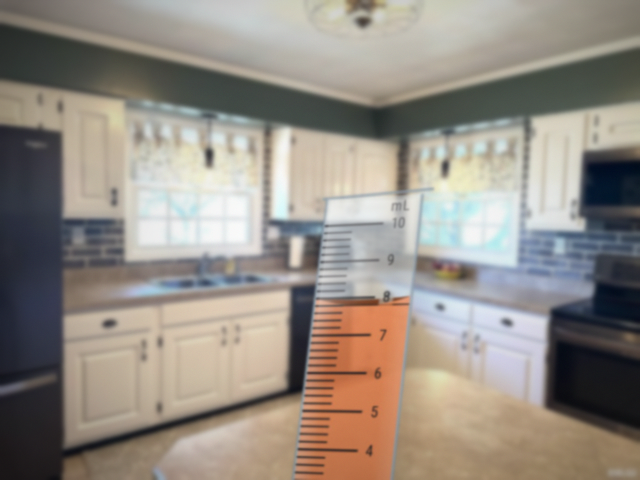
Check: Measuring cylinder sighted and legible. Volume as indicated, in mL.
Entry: 7.8 mL
